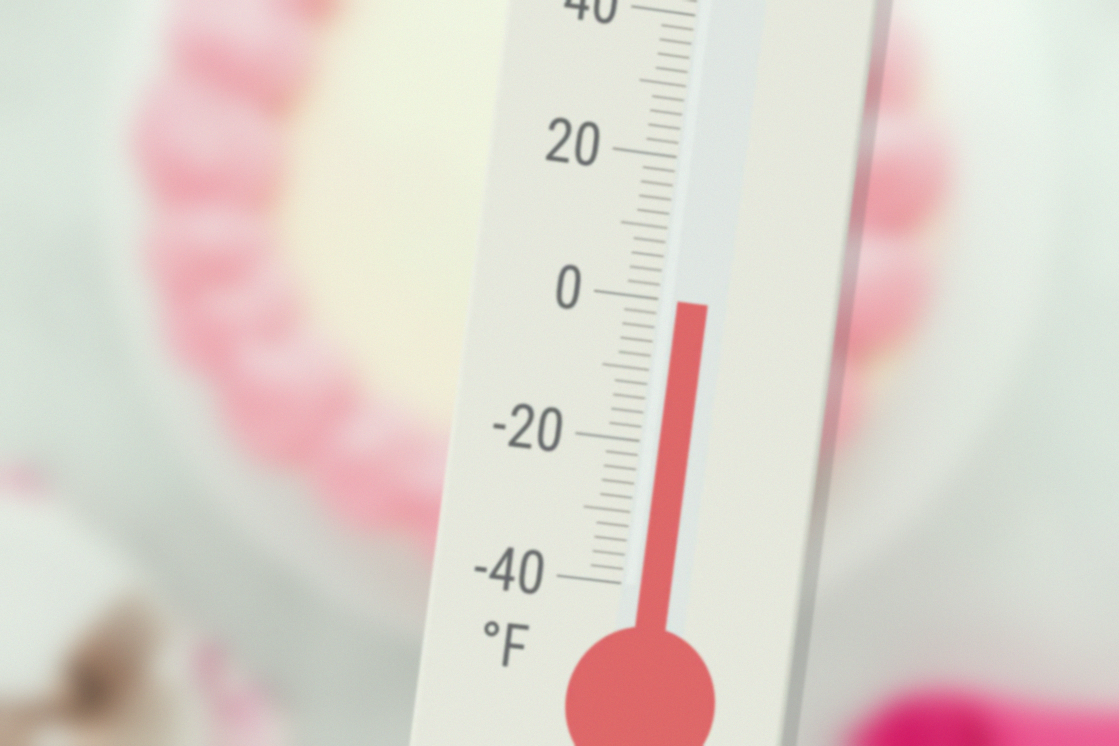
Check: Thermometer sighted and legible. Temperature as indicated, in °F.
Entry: 0 °F
